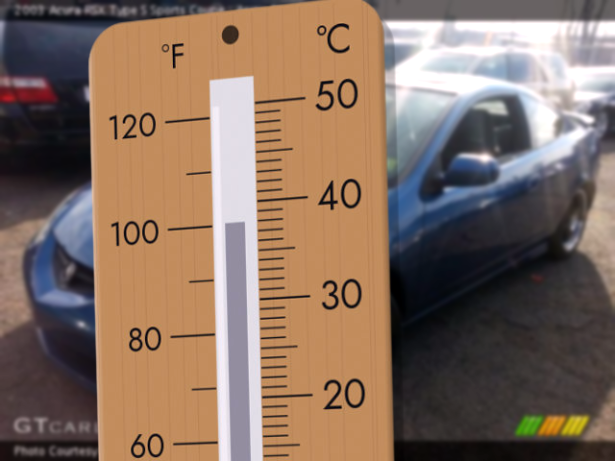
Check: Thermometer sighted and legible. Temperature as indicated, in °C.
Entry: 38 °C
